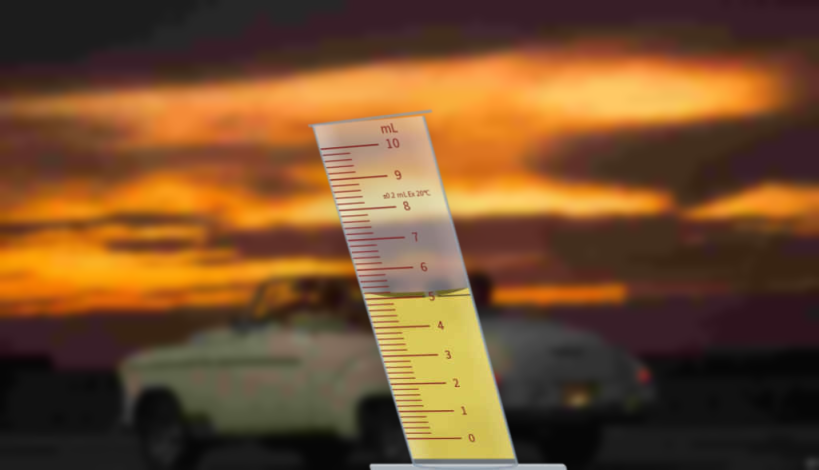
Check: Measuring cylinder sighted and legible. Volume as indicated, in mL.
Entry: 5 mL
